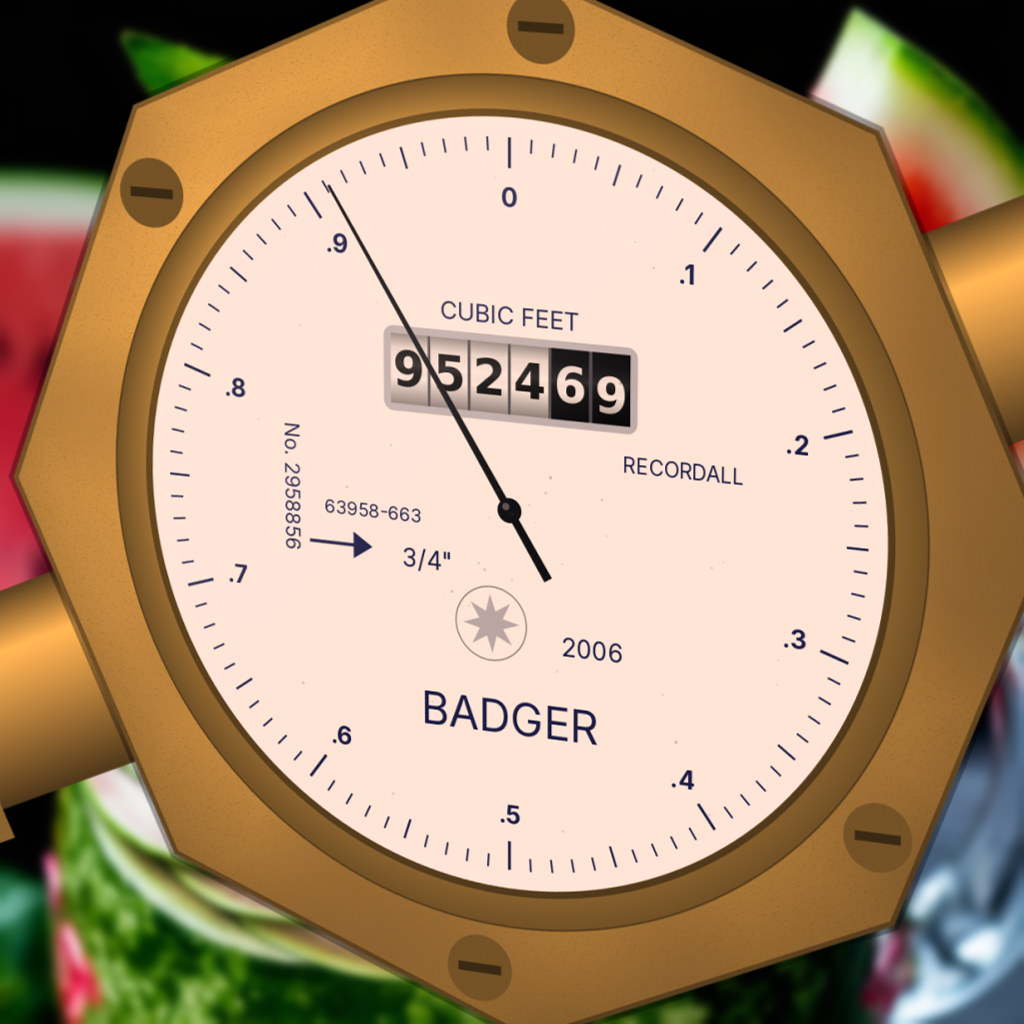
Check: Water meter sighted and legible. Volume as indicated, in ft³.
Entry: 952468.91 ft³
